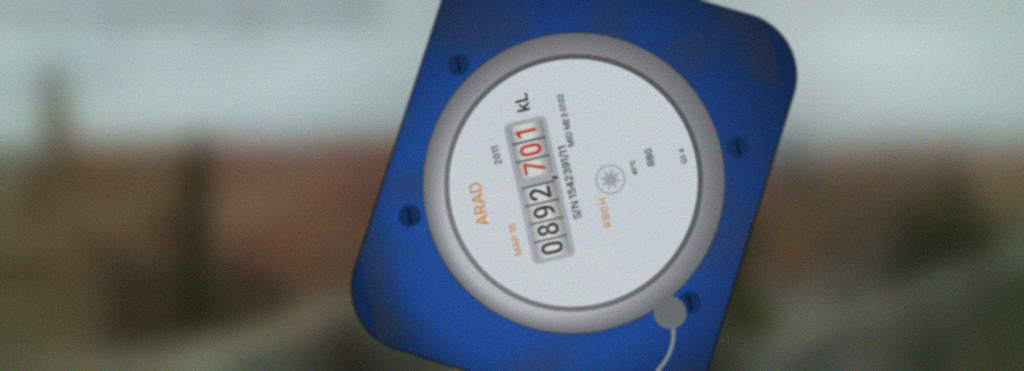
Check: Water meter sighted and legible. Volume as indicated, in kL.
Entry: 892.701 kL
